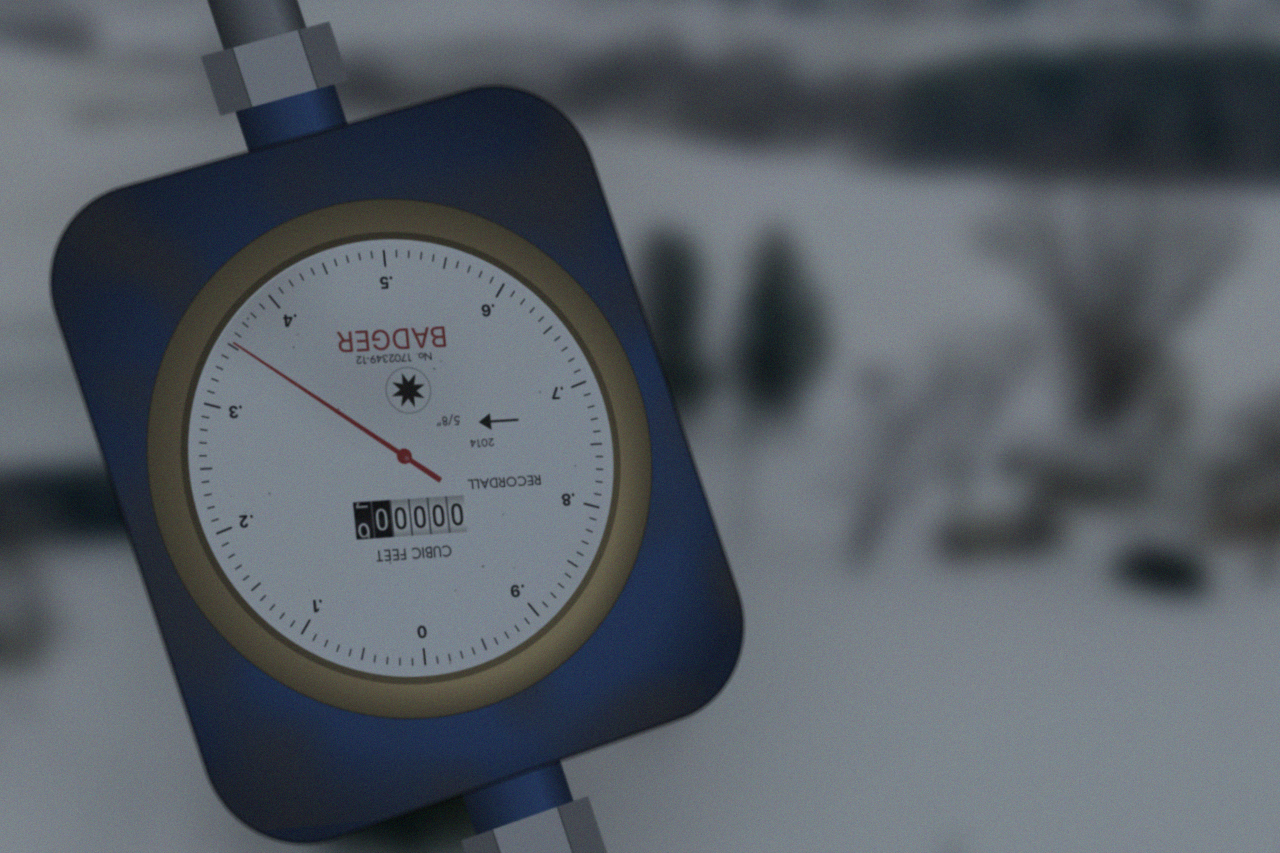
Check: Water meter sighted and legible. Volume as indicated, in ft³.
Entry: 6.35 ft³
